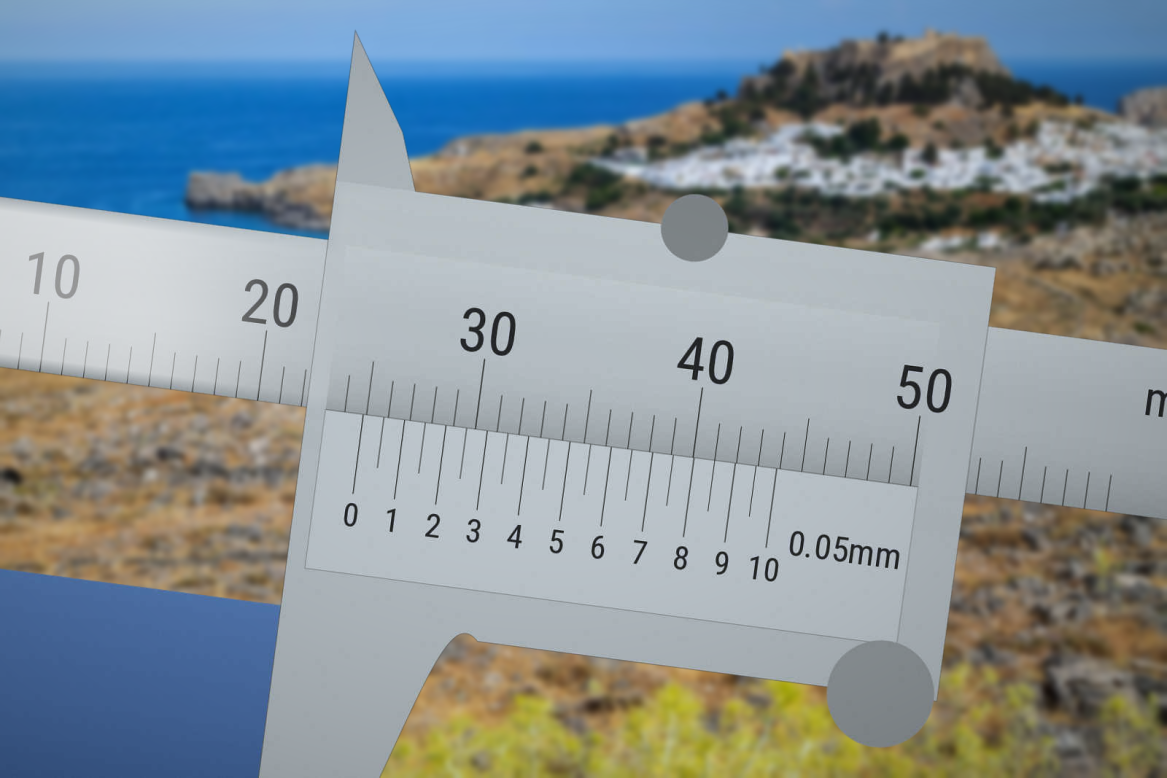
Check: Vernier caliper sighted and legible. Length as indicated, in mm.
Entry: 24.85 mm
